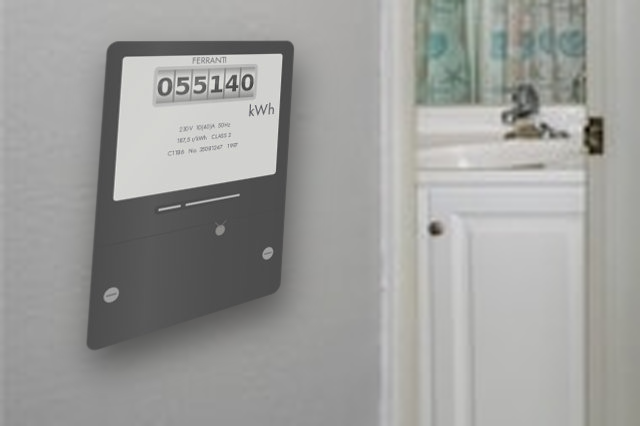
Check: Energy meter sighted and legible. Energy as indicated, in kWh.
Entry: 55140 kWh
